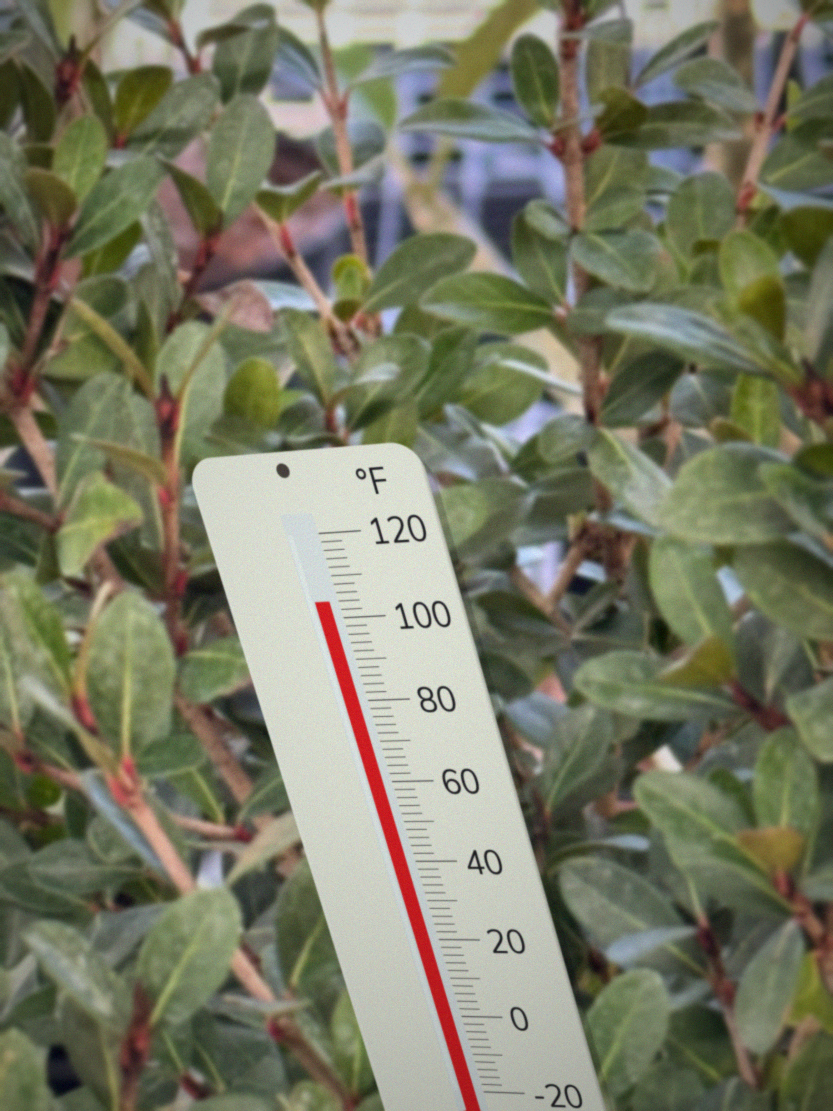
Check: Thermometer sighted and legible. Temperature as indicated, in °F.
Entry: 104 °F
